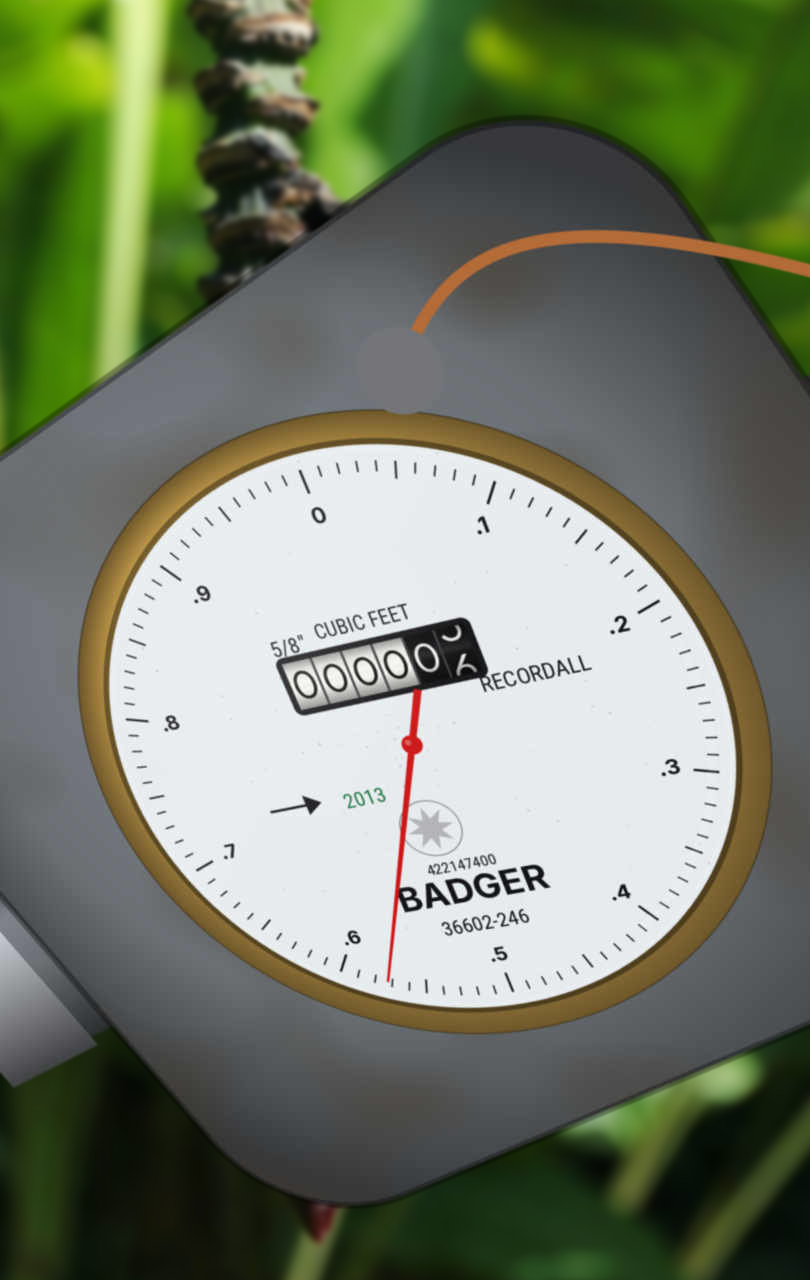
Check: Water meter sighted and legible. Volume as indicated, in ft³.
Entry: 5.57 ft³
